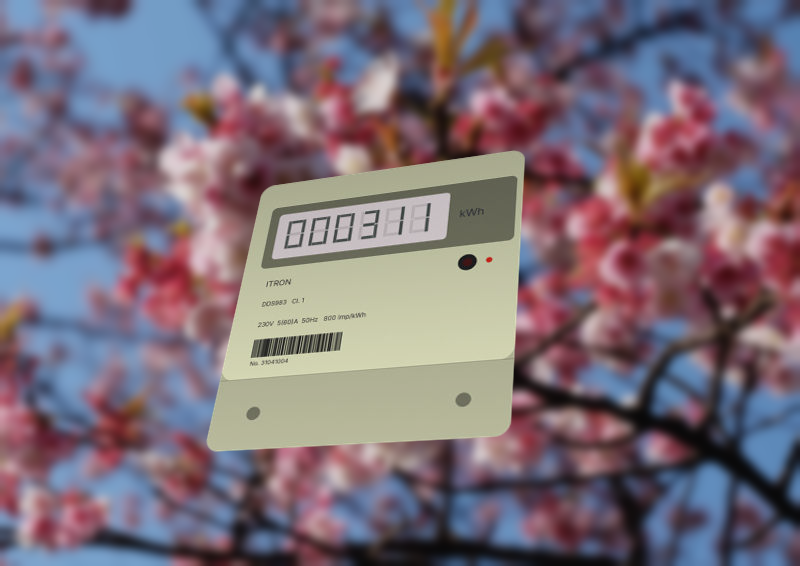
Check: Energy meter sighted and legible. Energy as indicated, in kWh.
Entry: 311 kWh
